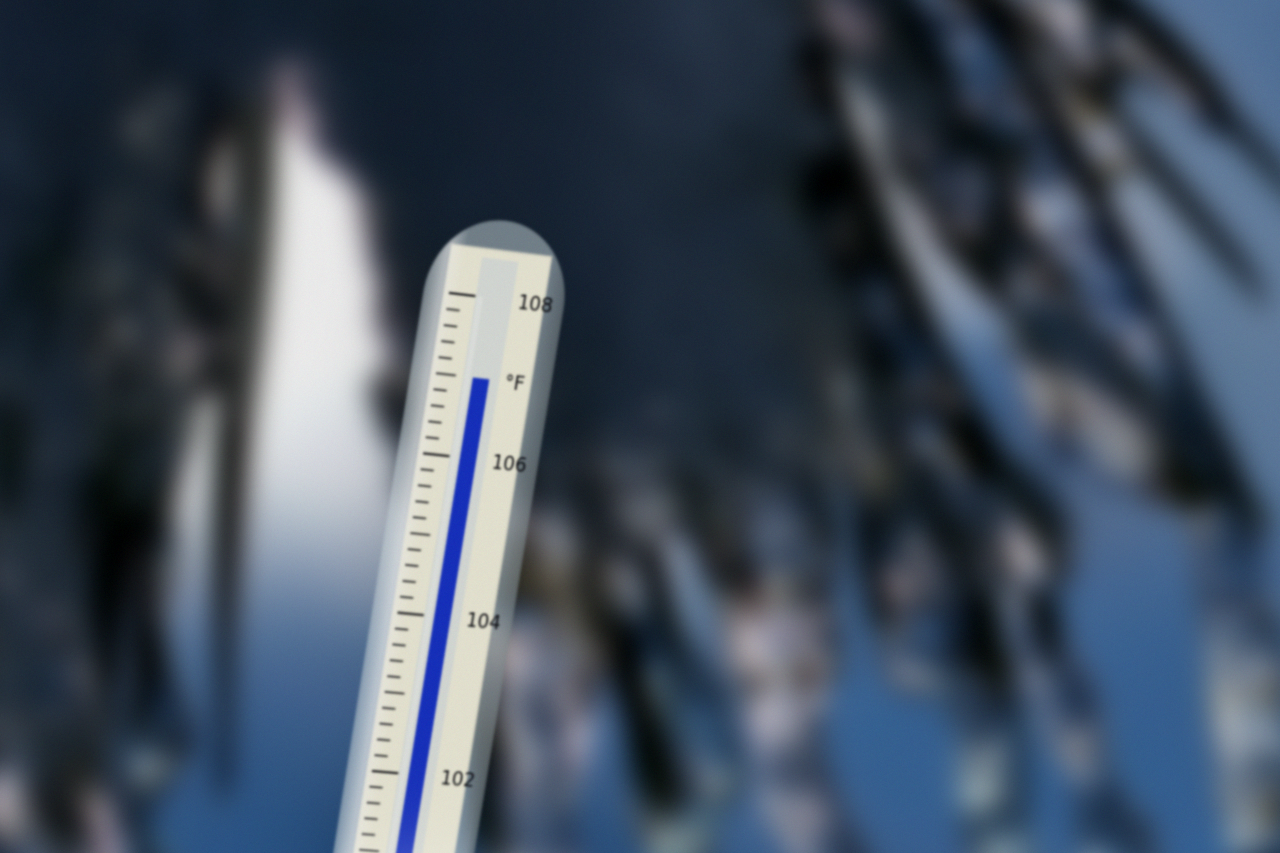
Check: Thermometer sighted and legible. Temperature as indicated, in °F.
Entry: 107 °F
